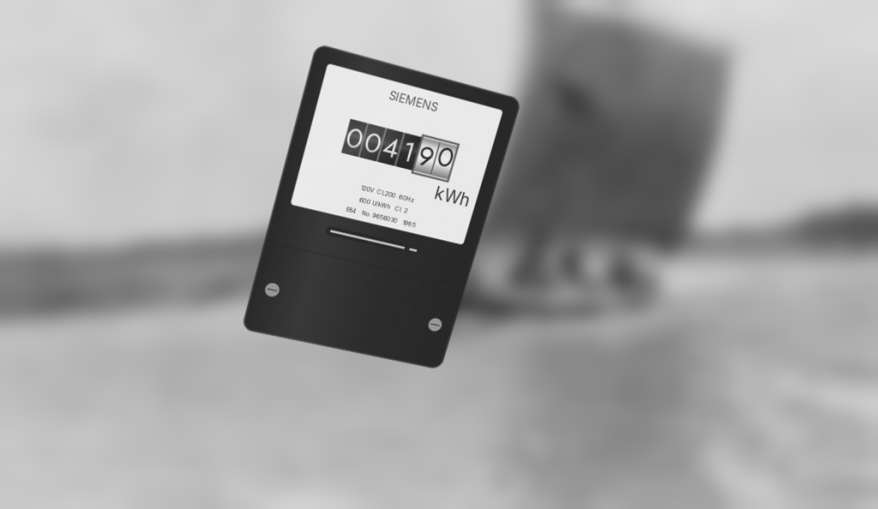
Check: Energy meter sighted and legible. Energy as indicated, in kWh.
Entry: 41.90 kWh
